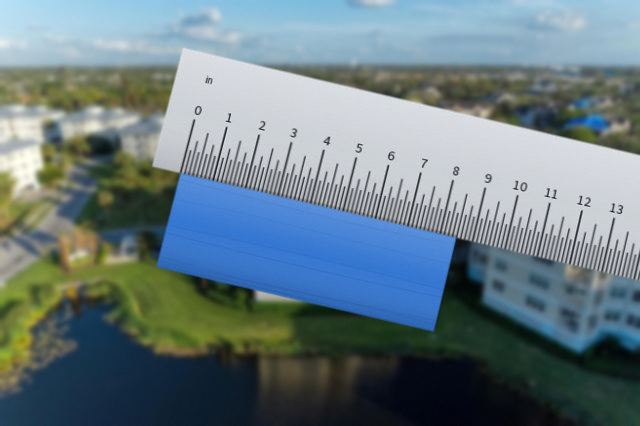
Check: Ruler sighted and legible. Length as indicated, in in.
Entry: 8.5 in
